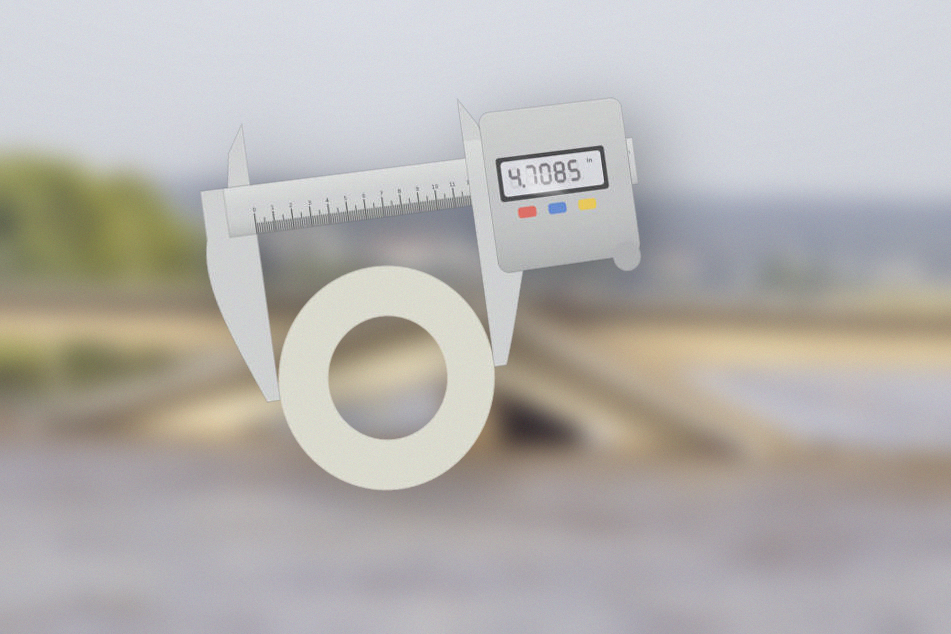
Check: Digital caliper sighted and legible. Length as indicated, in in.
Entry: 4.7085 in
